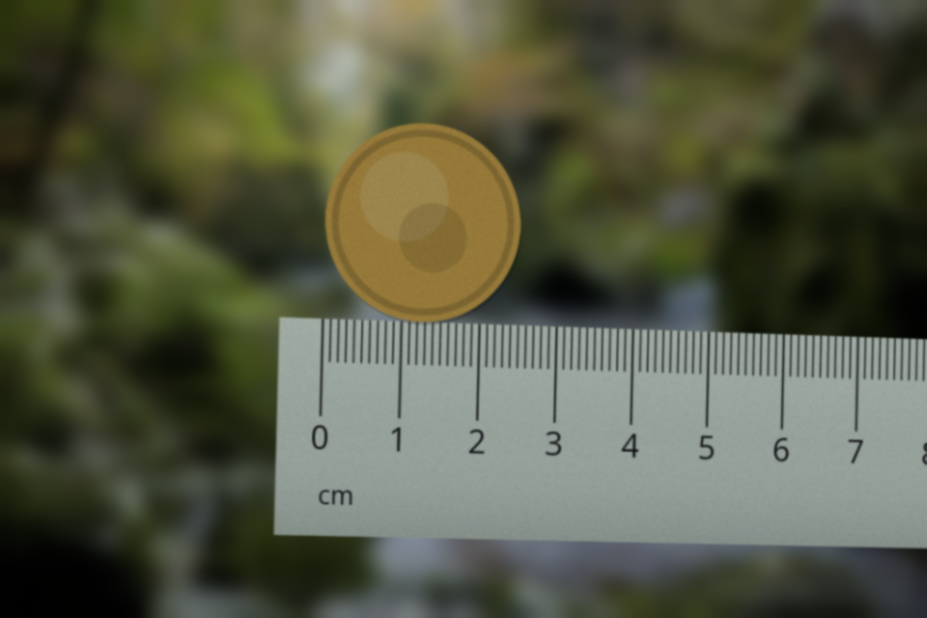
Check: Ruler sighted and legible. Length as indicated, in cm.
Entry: 2.5 cm
